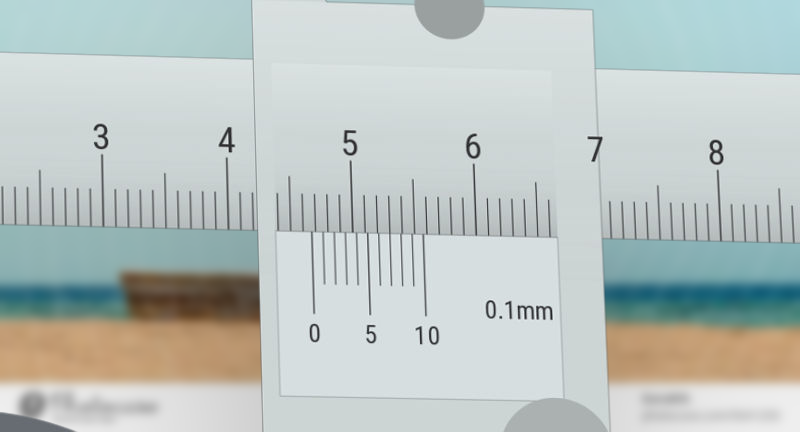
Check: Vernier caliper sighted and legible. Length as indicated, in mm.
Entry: 46.7 mm
